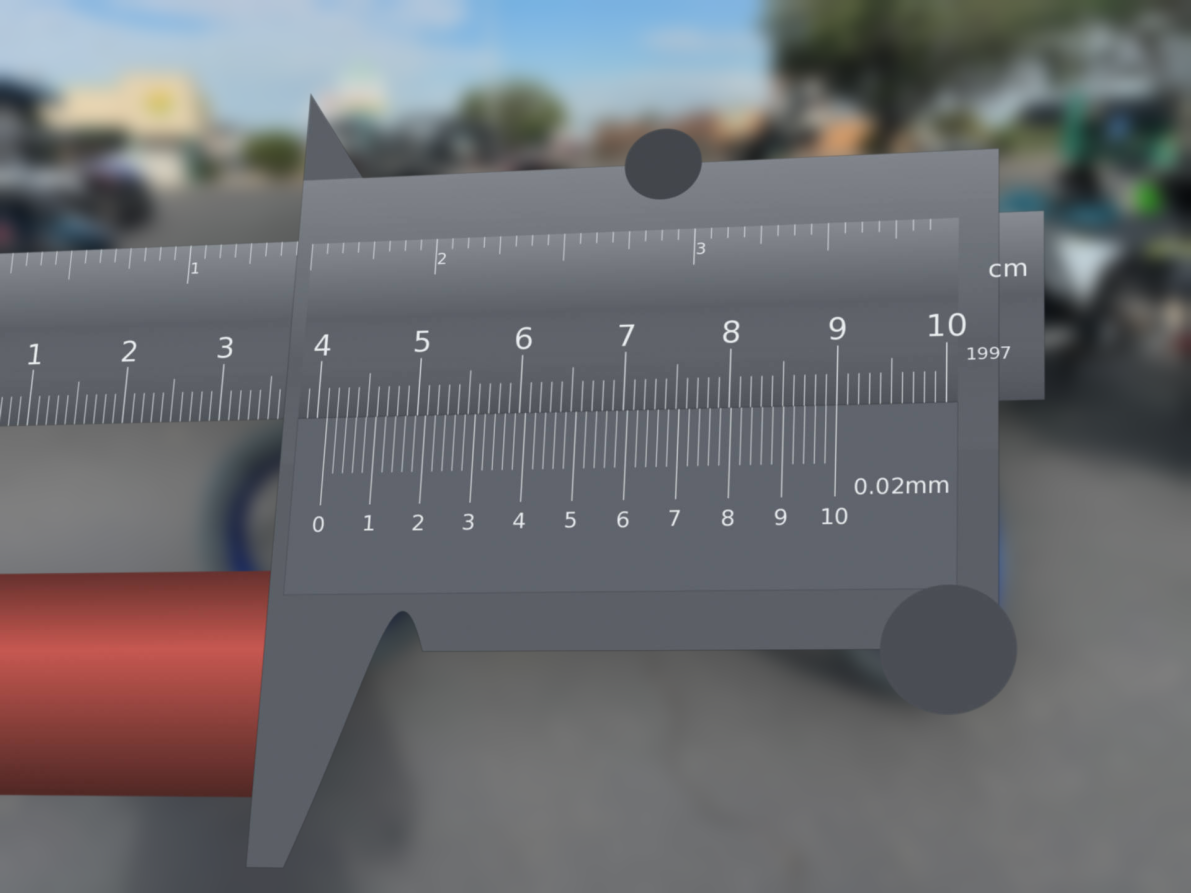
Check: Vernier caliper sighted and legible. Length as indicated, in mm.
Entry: 41.0 mm
